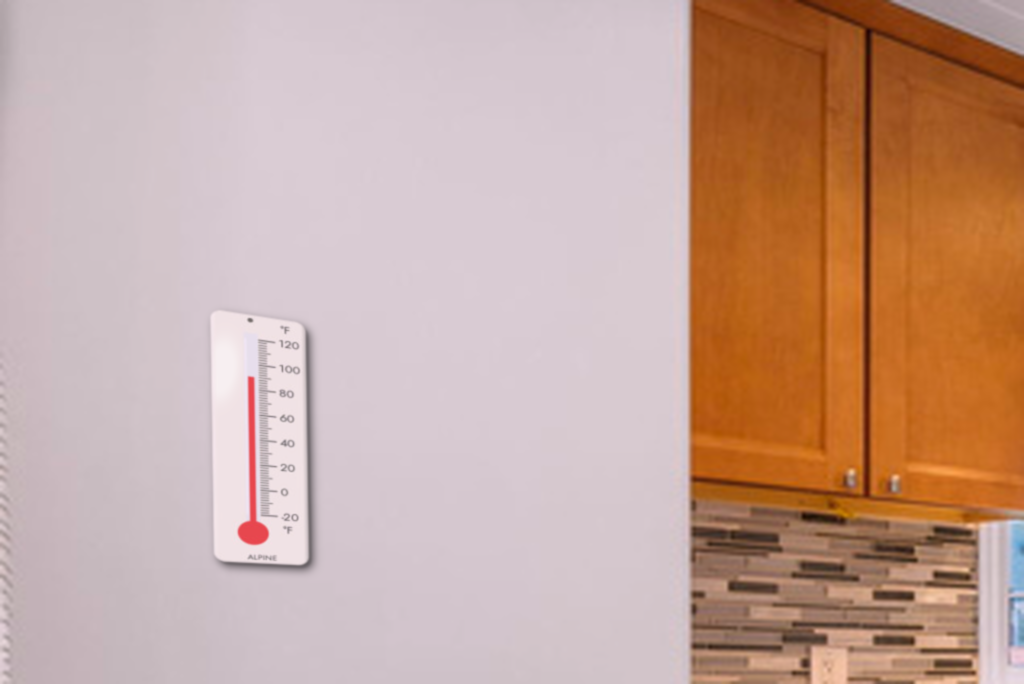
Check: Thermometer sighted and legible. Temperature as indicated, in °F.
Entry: 90 °F
